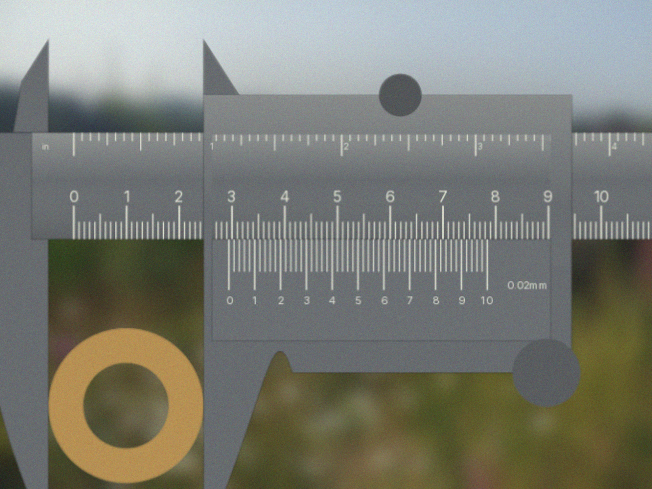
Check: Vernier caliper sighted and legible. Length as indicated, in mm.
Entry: 29.4 mm
